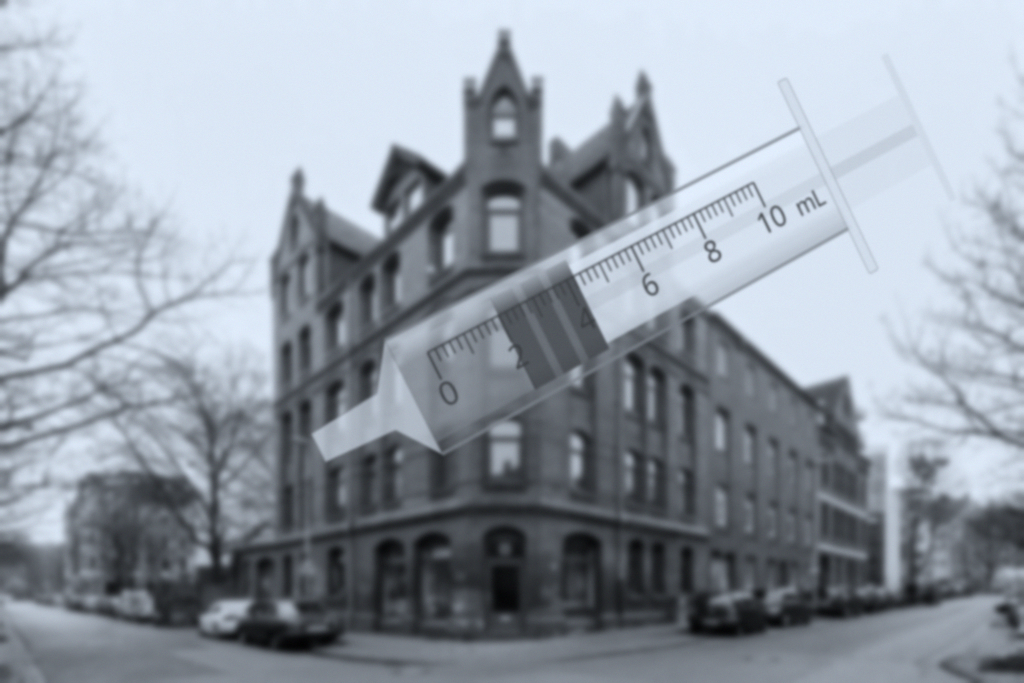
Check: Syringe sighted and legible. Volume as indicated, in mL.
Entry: 2 mL
